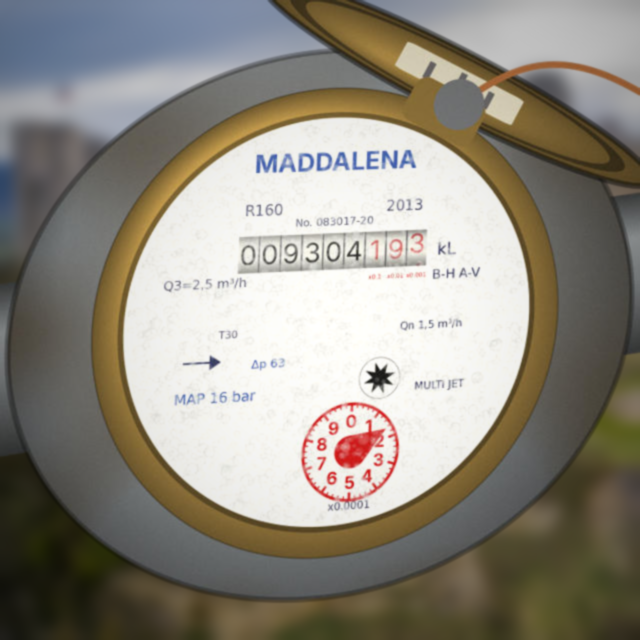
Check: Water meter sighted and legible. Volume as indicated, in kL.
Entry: 9304.1931 kL
